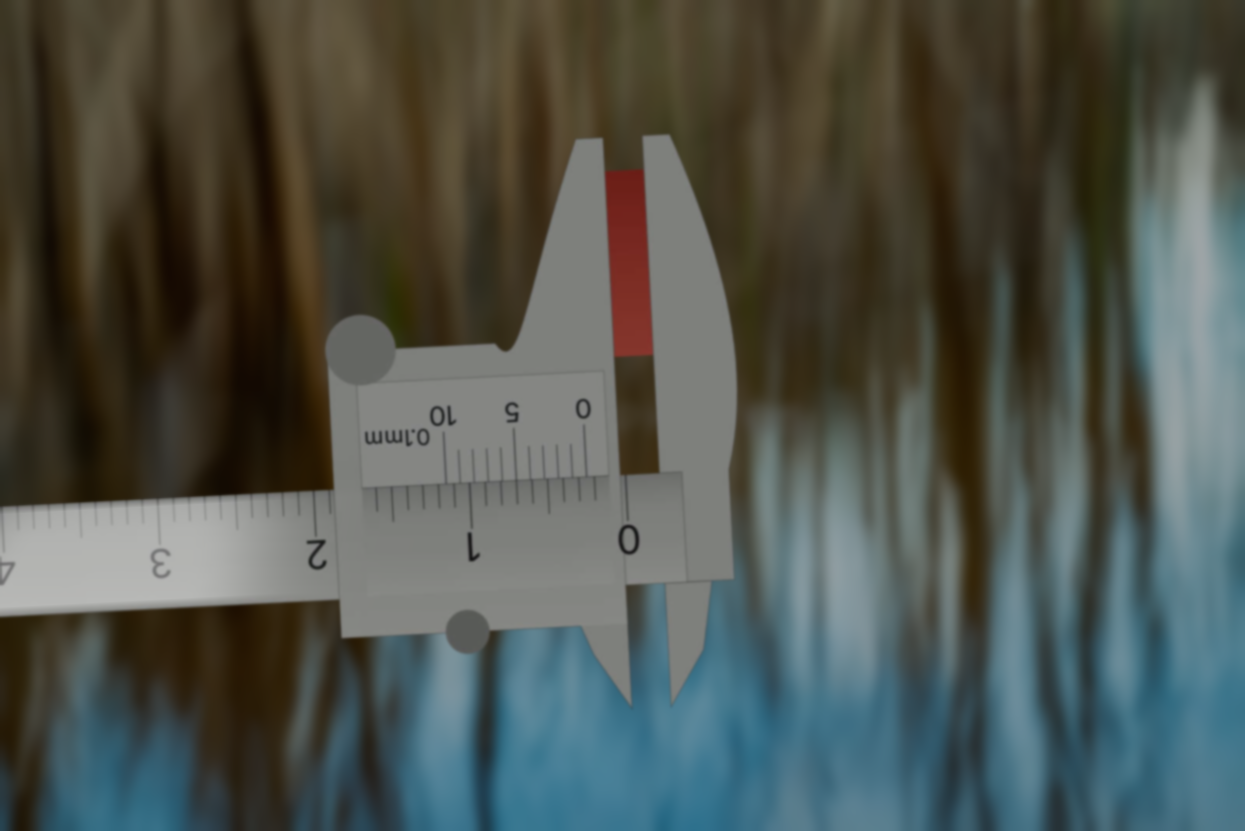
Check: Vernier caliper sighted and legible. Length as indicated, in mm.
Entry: 2.5 mm
